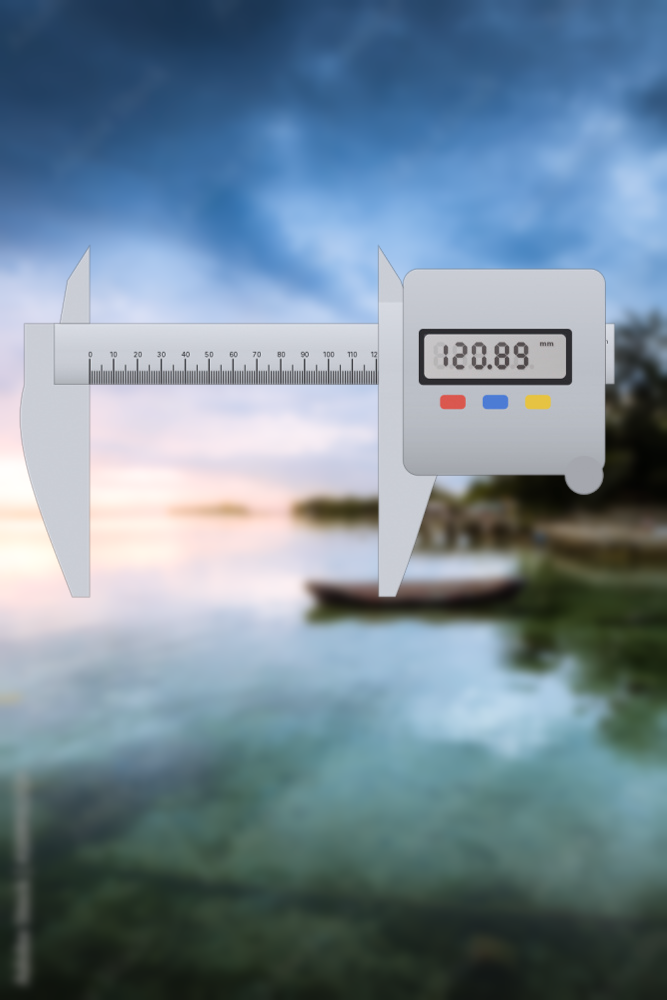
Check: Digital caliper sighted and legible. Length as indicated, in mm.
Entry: 120.89 mm
